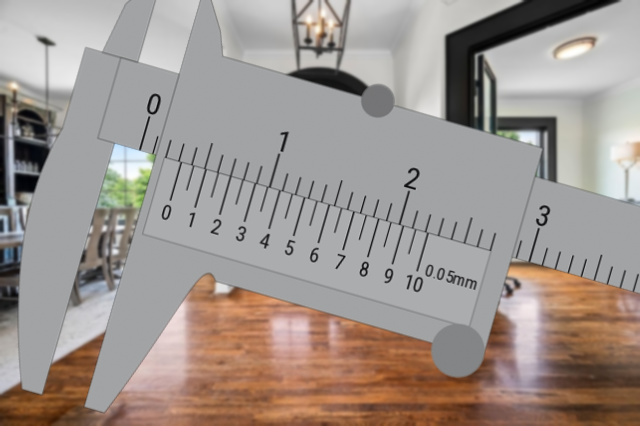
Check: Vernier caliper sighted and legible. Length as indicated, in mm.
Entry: 3.2 mm
